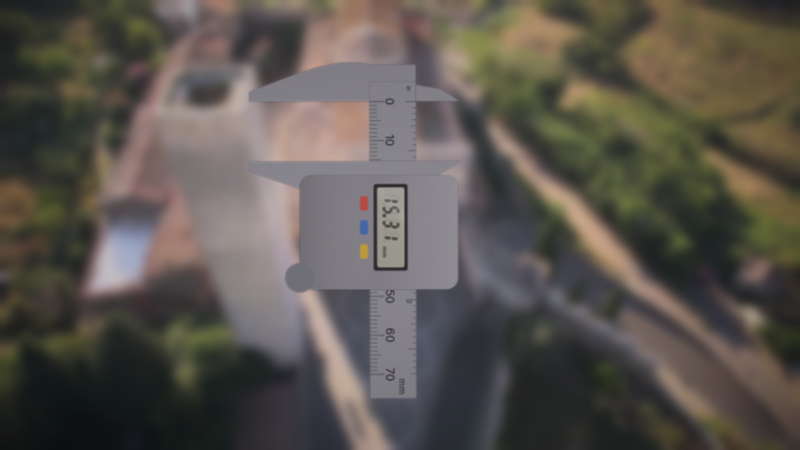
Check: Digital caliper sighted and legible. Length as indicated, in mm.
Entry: 15.31 mm
